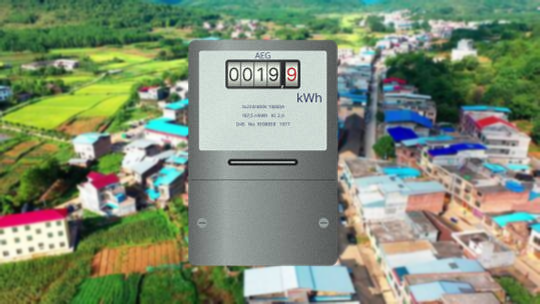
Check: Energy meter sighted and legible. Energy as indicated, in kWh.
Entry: 19.9 kWh
